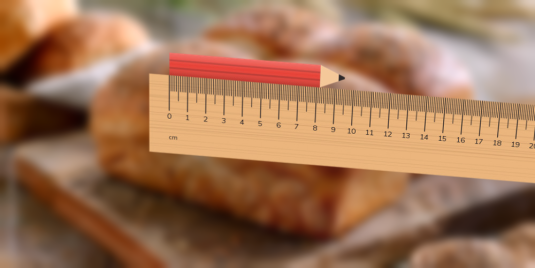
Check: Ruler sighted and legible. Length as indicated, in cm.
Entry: 9.5 cm
